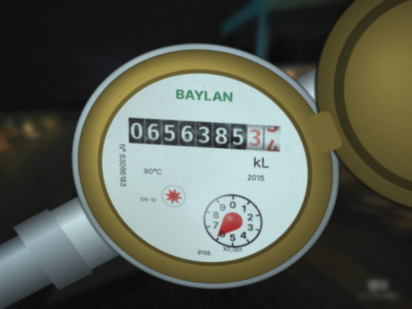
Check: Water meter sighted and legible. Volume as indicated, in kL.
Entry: 656385.336 kL
